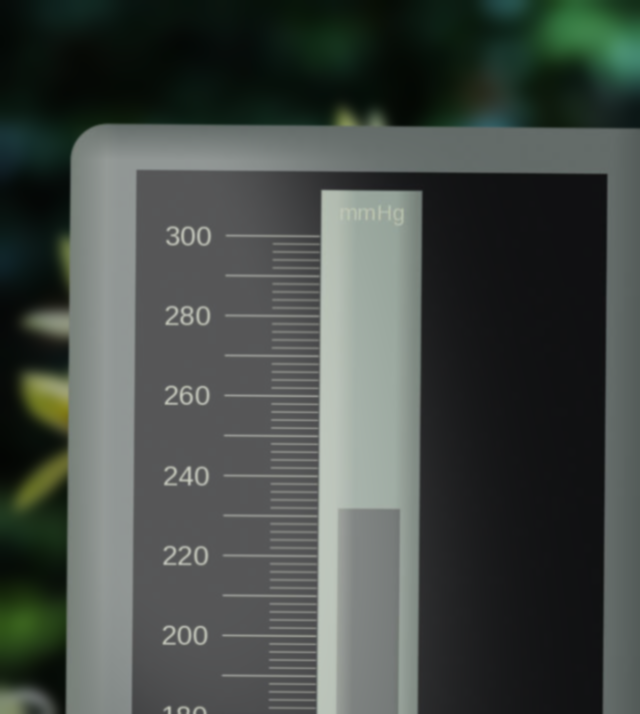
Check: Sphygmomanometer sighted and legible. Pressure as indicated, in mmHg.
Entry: 232 mmHg
